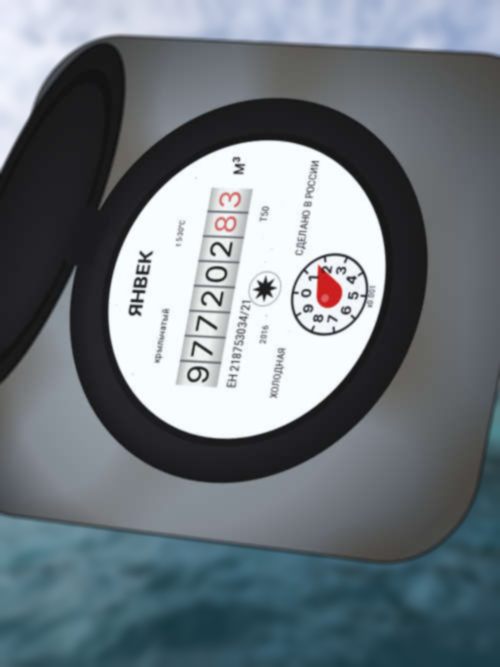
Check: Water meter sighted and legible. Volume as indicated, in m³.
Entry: 977202.831 m³
